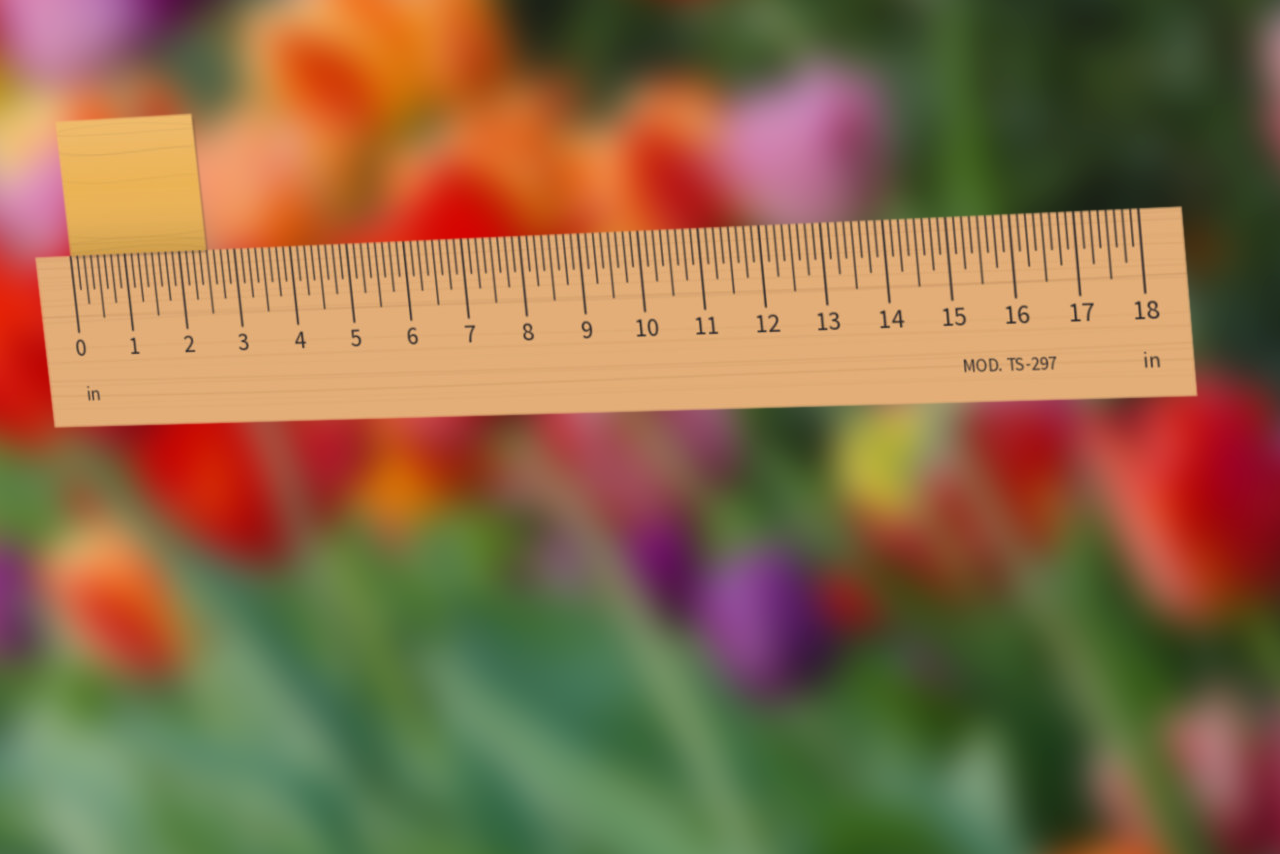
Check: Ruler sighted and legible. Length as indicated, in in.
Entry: 2.5 in
